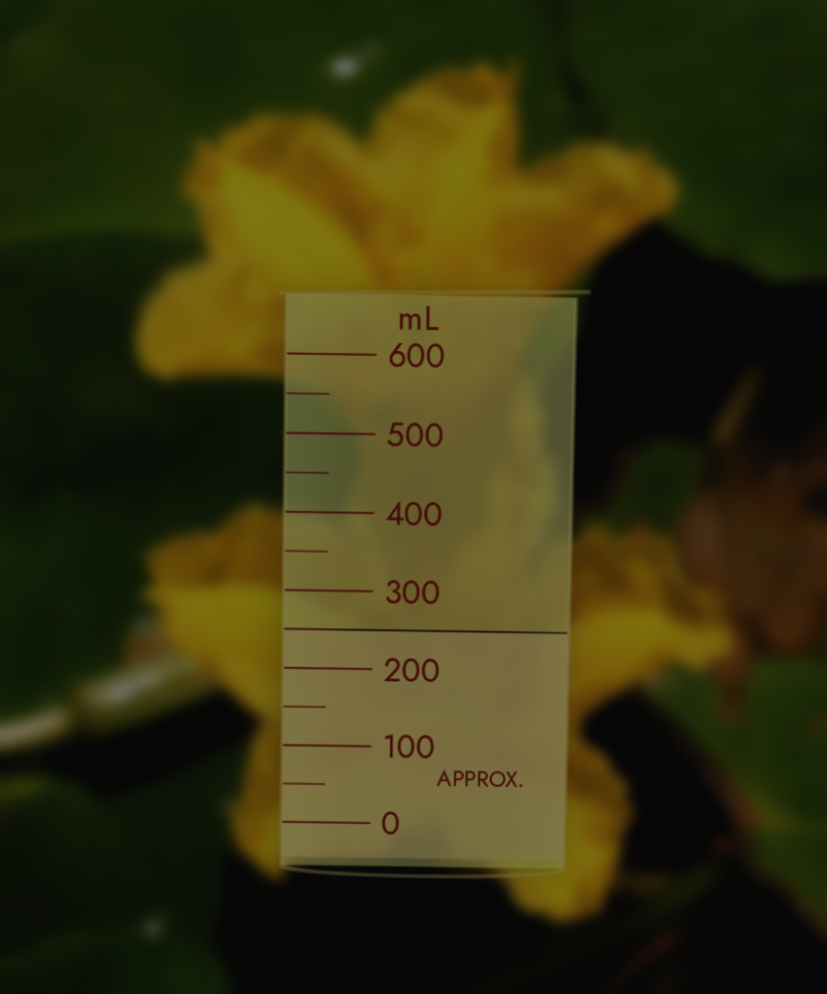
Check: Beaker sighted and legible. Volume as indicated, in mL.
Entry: 250 mL
